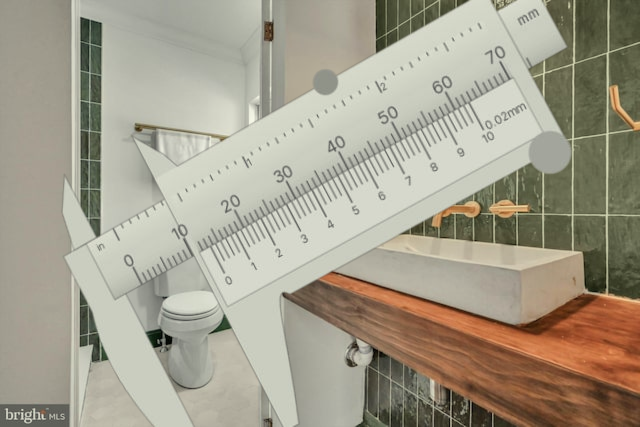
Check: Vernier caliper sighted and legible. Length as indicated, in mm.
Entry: 13.5 mm
